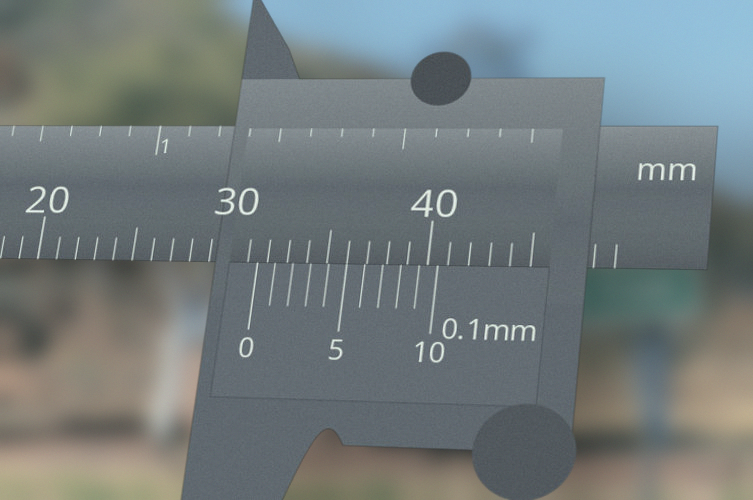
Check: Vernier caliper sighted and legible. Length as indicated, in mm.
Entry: 31.5 mm
